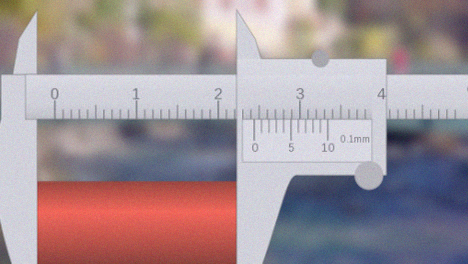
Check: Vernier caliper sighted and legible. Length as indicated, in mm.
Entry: 24.4 mm
